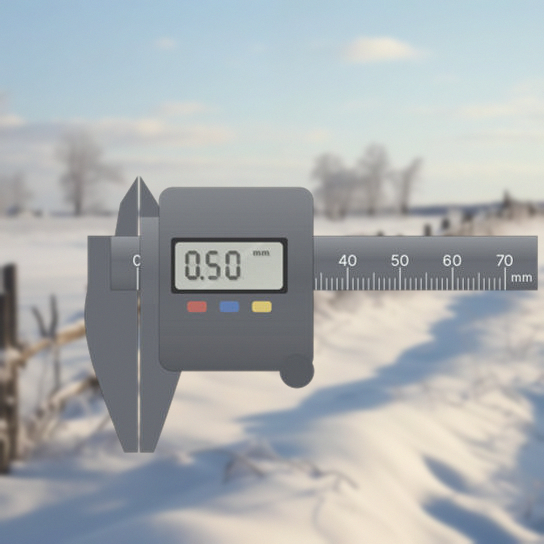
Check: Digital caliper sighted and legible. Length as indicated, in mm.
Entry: 0.50 mm
